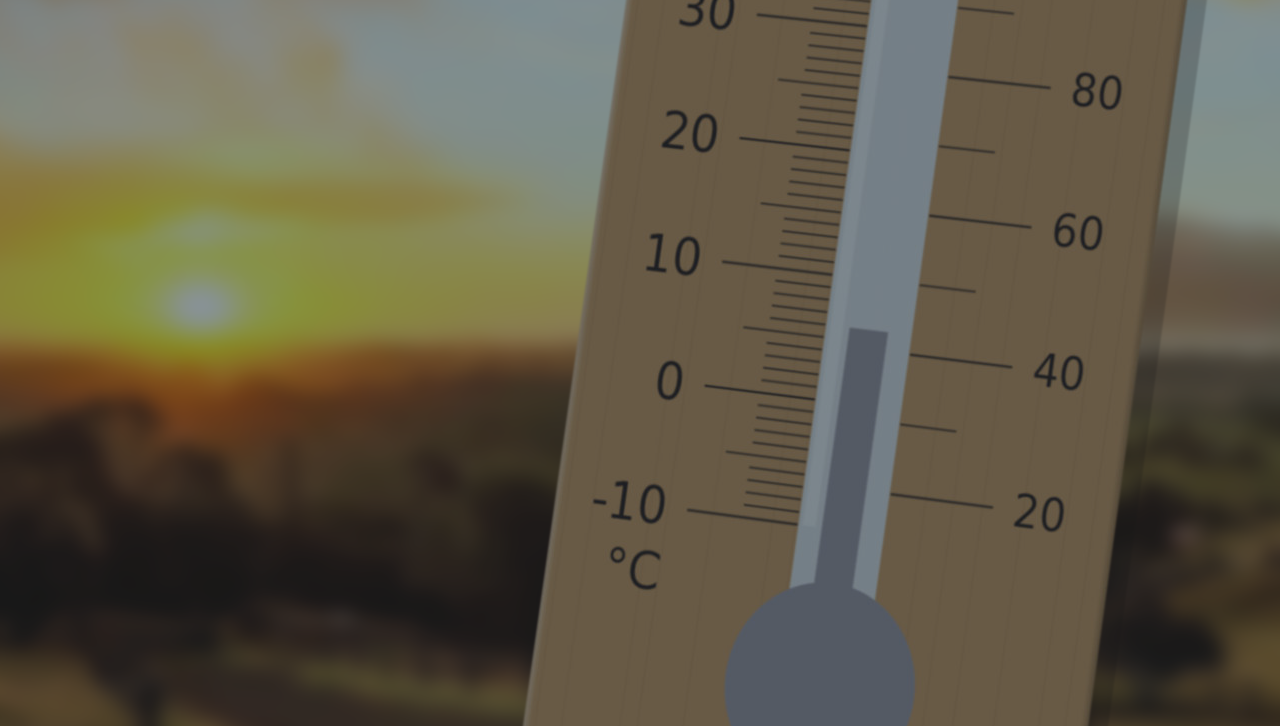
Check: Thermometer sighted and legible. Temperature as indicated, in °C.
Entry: 6 °C
